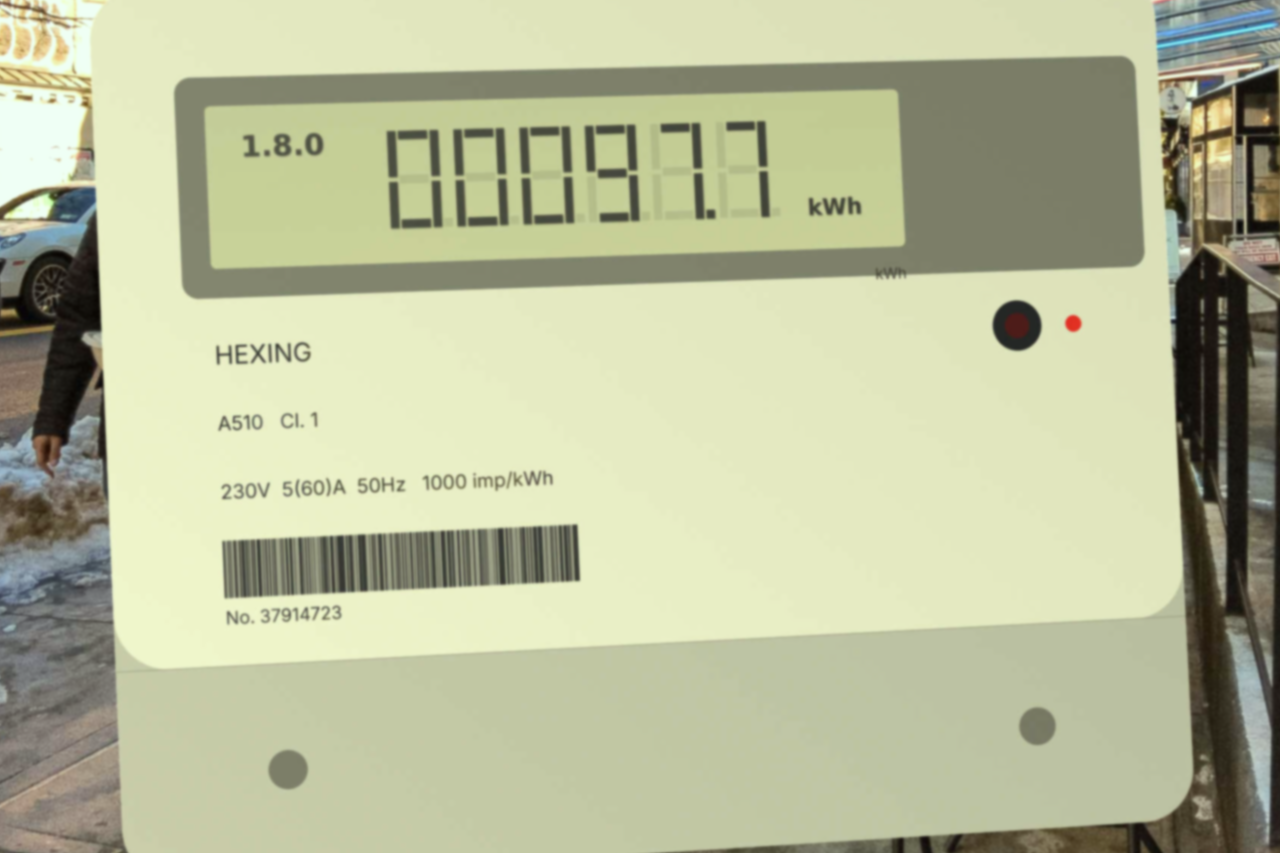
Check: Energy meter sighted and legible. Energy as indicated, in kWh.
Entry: 97.7 kWh
